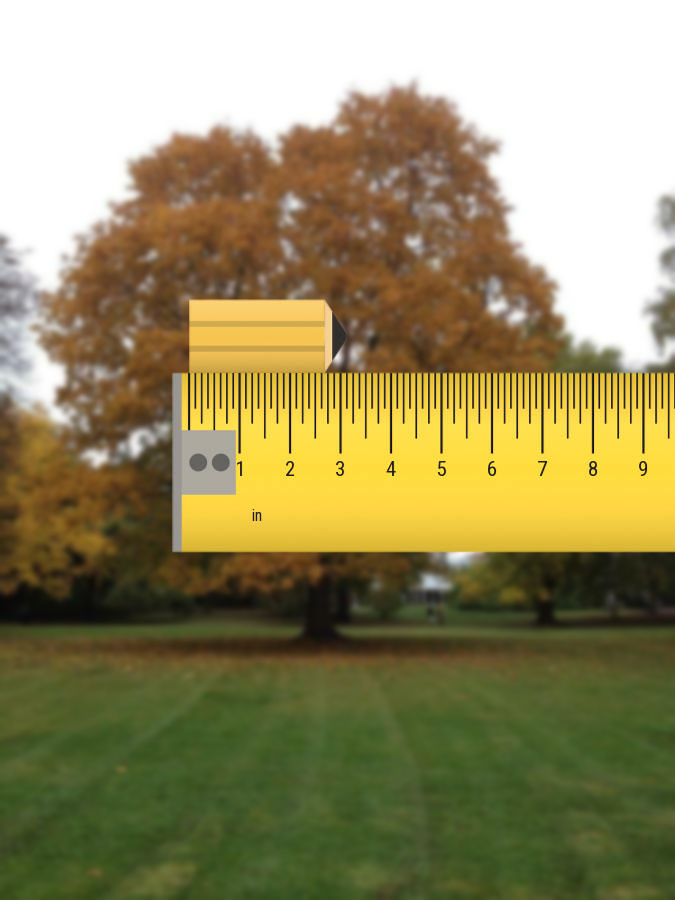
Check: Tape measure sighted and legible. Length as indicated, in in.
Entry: 3.125 in
